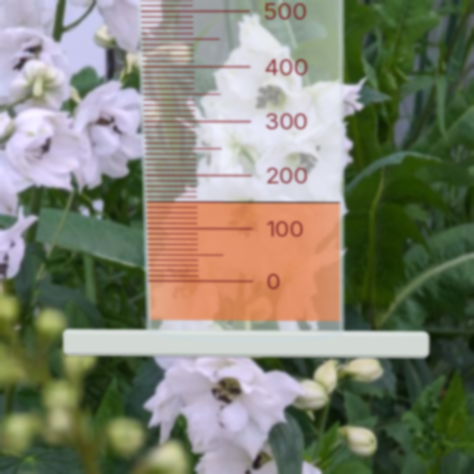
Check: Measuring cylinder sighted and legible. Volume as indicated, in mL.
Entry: 150 mL
